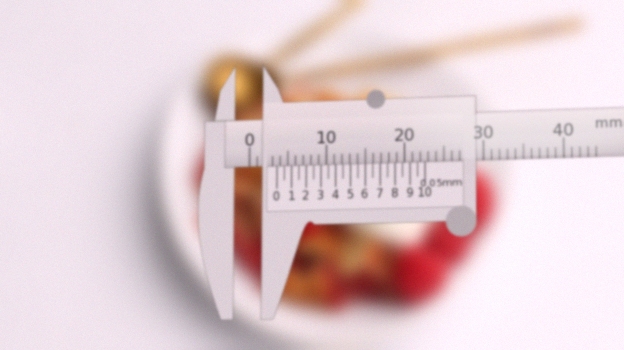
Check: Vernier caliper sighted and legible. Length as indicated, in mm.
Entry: 3.6 mm
